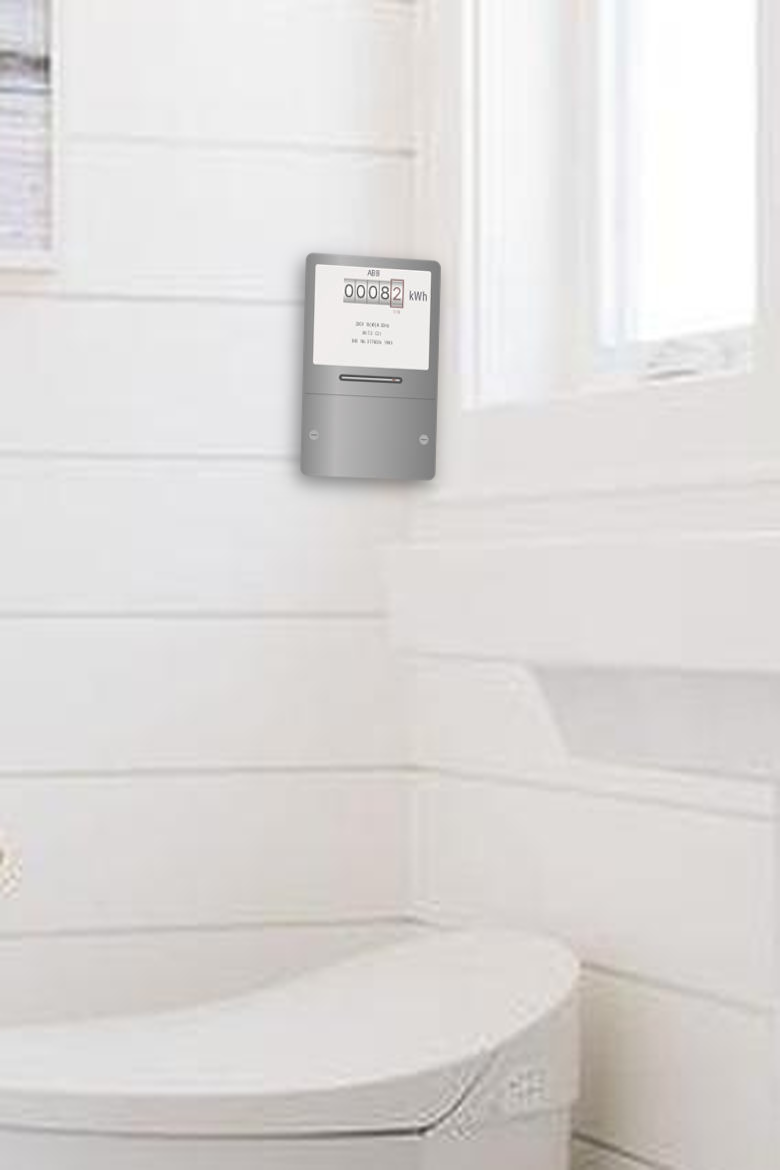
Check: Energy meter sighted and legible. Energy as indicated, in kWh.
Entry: 8.2 kWh
